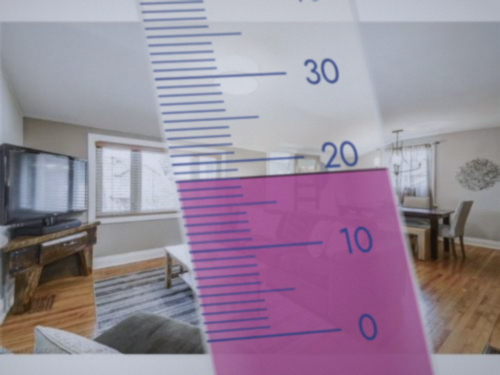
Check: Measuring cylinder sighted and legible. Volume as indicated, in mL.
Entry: 18 mL
